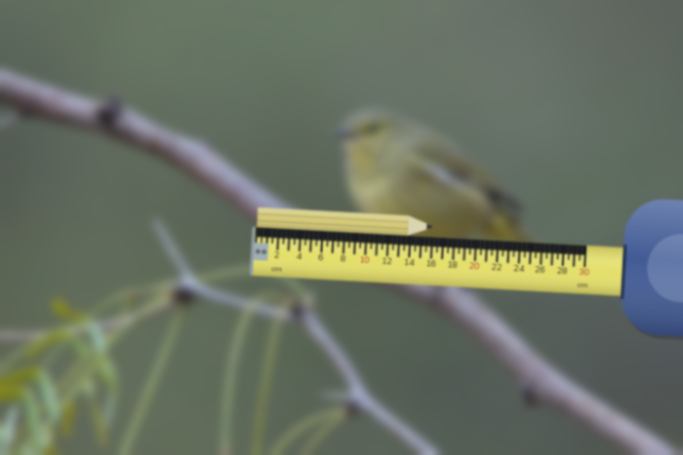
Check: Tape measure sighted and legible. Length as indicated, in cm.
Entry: 16 cm
